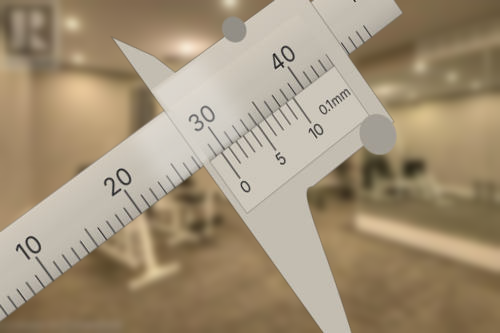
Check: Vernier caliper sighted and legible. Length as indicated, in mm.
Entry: 29.6 mm
